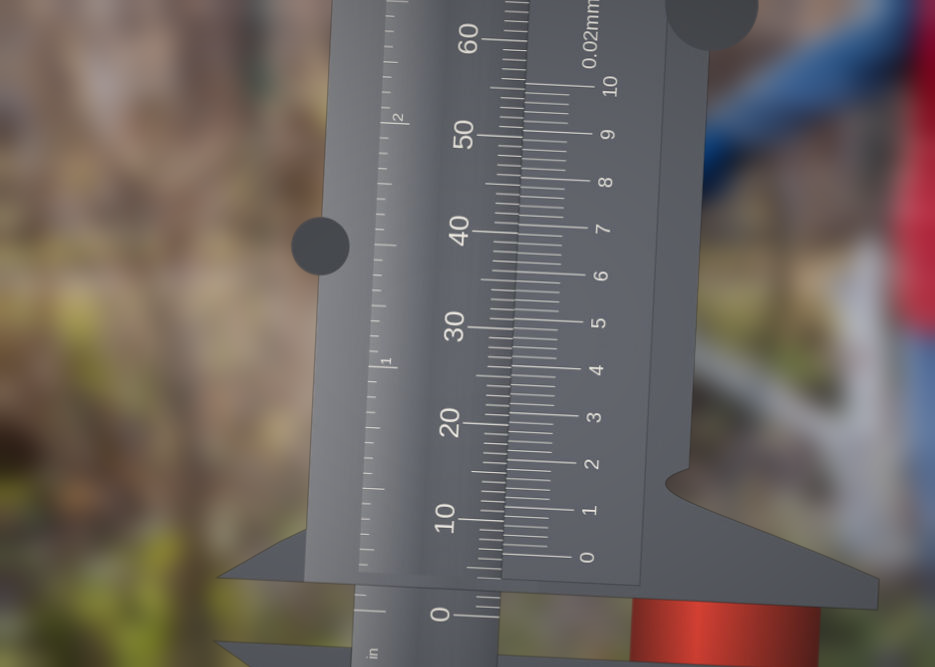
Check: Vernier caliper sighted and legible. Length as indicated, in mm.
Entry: 6.6 mm
